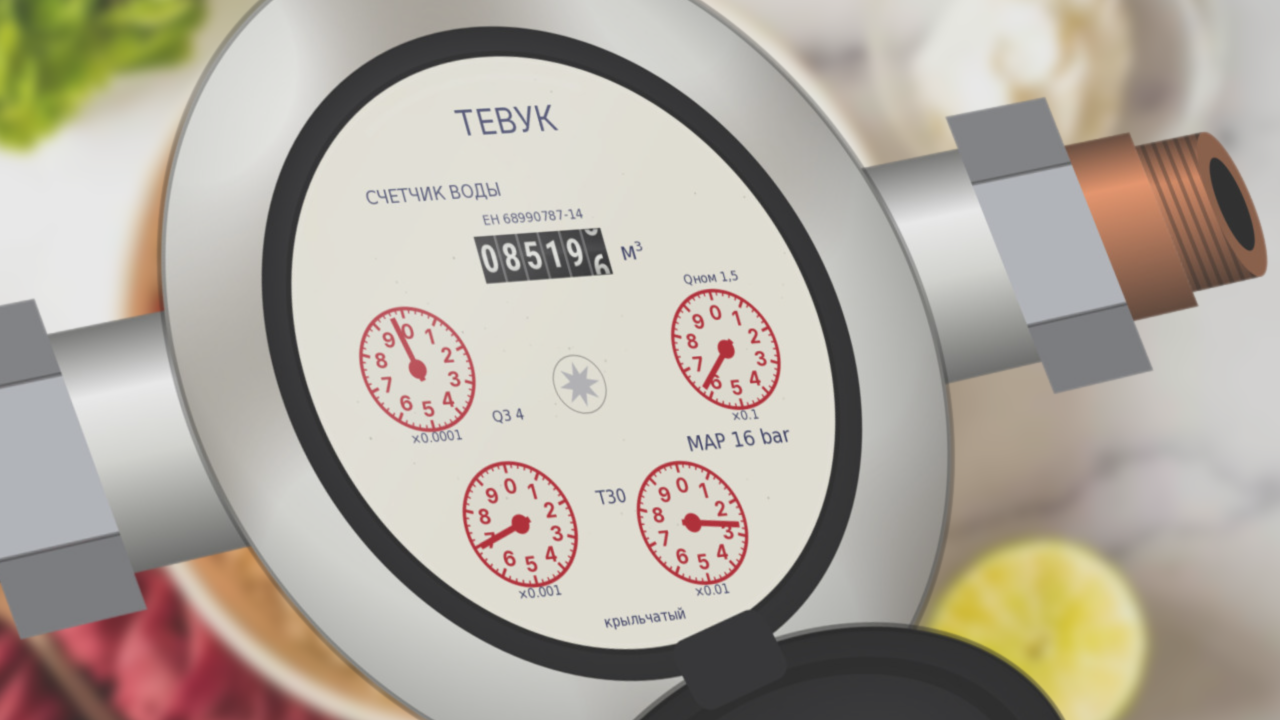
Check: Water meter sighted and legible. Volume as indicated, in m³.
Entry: 85195.6269 m³
